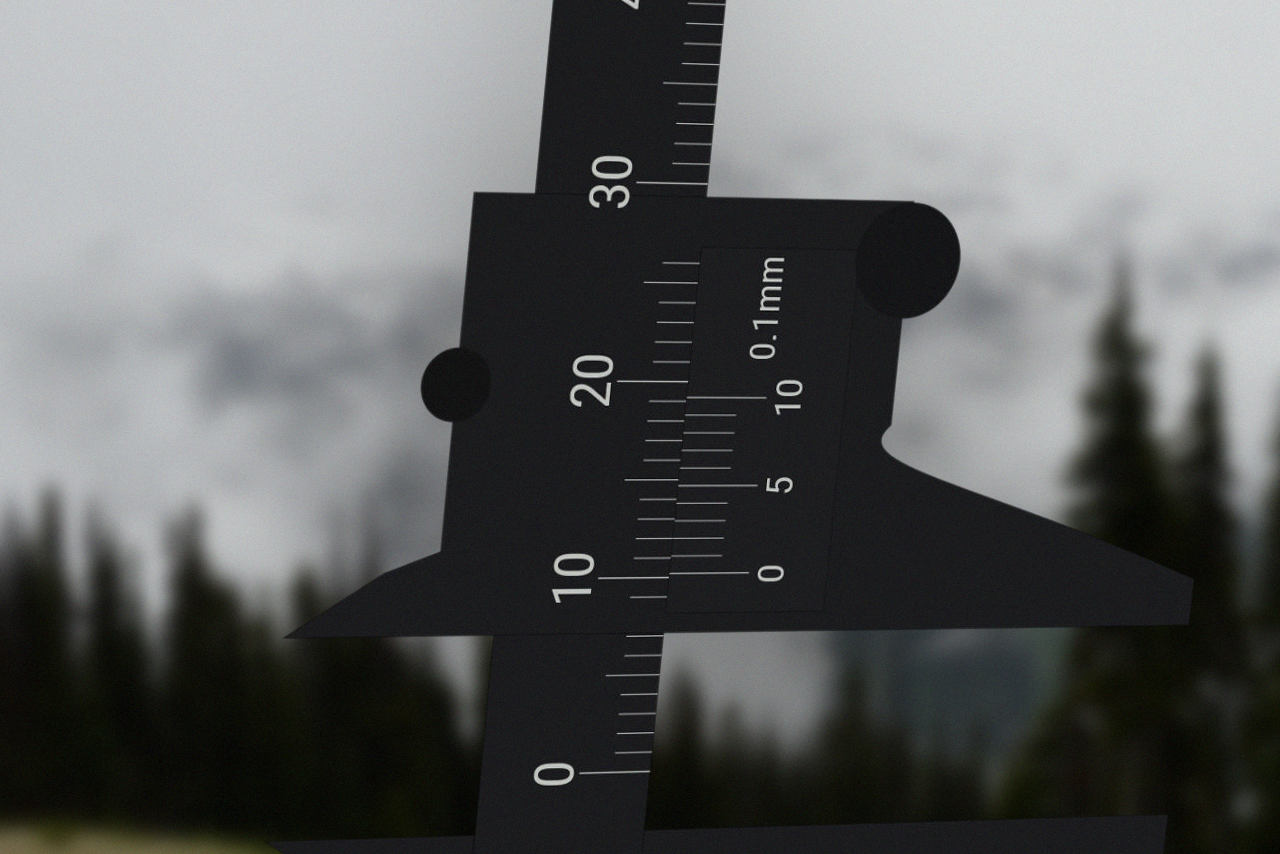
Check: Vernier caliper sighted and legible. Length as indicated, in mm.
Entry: 10.2 mm
